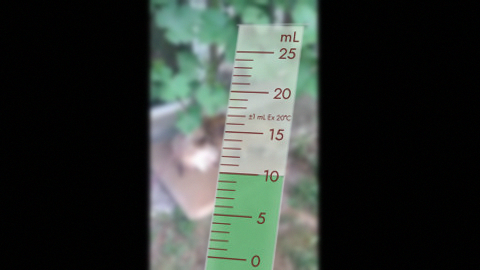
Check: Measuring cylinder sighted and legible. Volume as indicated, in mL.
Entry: 10 mL
